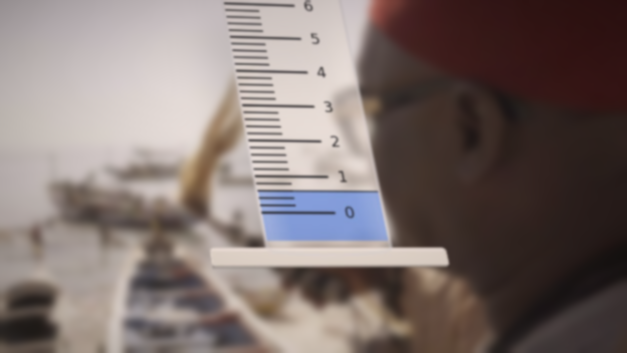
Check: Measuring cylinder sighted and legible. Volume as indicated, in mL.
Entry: 0.6 mL
